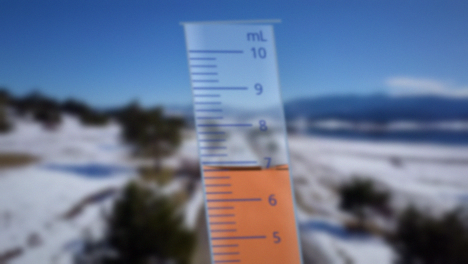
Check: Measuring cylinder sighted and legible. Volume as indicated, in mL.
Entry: 6.8 mL
